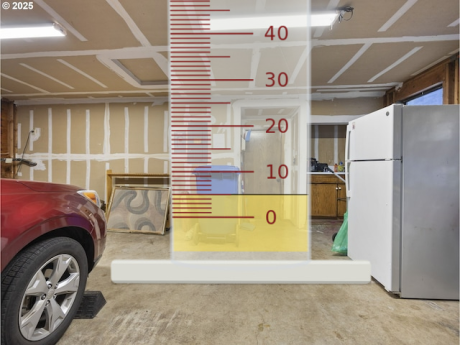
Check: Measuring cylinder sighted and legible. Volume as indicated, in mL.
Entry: 5 mL
